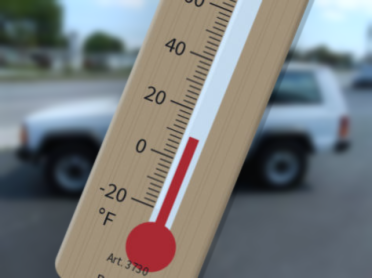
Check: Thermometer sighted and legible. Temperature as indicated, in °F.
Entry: 10 °F
